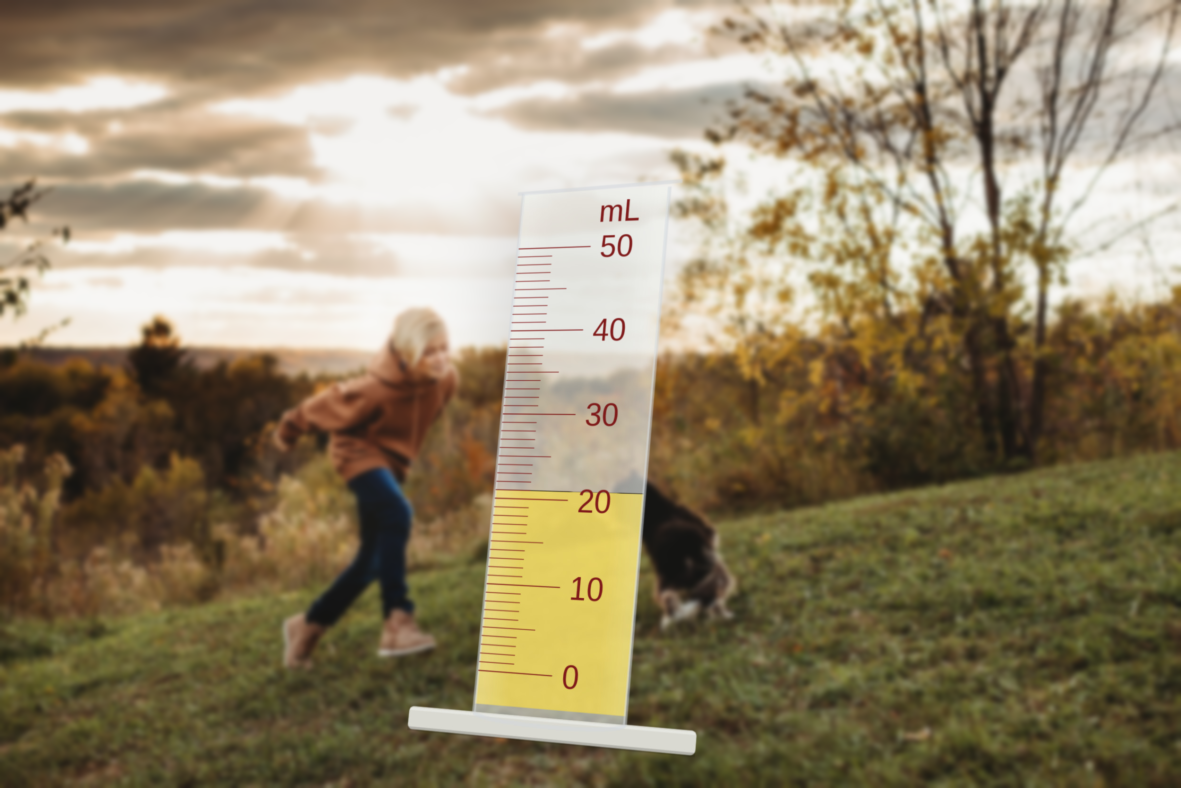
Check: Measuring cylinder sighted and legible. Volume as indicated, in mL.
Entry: 21 mL
